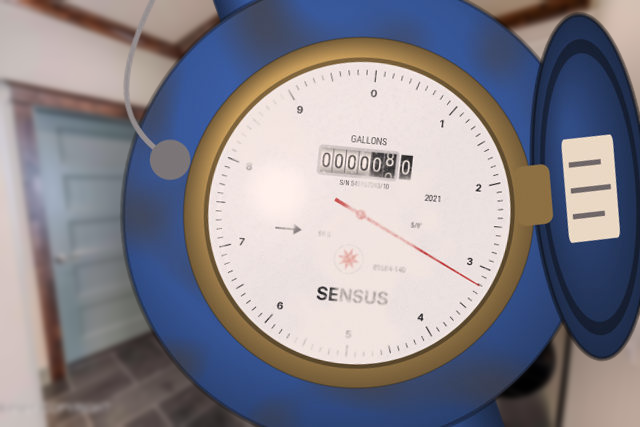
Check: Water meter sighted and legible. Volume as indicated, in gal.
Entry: 83.2 gal
